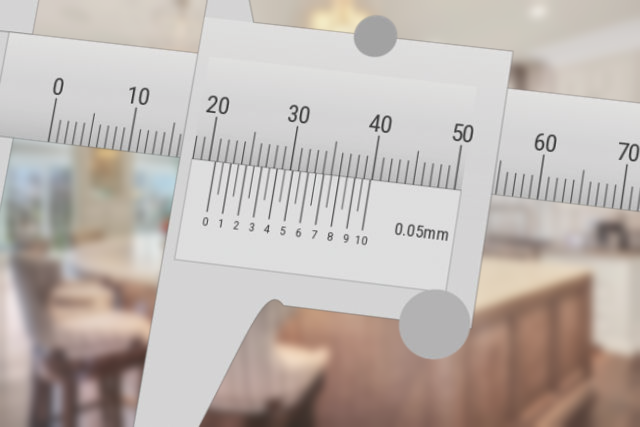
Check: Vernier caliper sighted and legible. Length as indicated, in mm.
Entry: 20.8 mm
